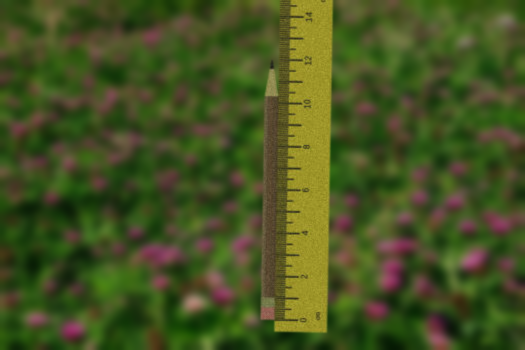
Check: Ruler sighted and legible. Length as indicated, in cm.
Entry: 12 cm
